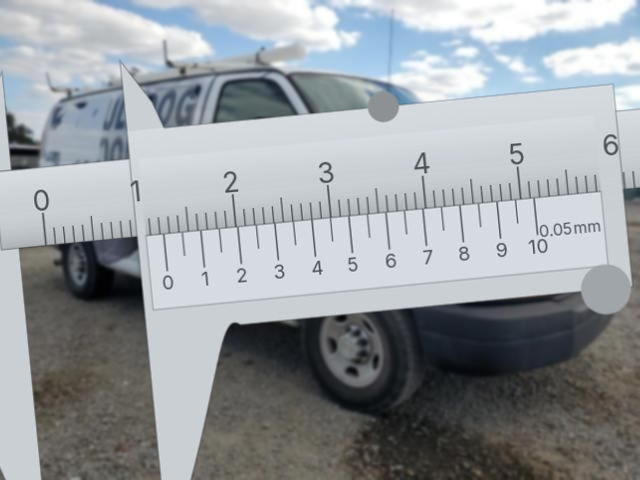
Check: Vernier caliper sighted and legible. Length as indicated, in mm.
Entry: 12.4 mm
